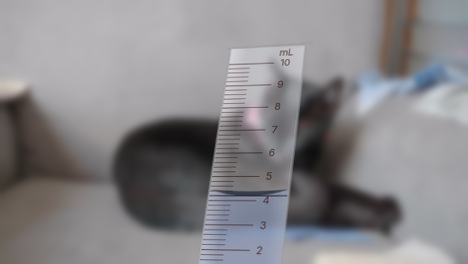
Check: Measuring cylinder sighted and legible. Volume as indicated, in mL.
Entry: 4.2 mL
